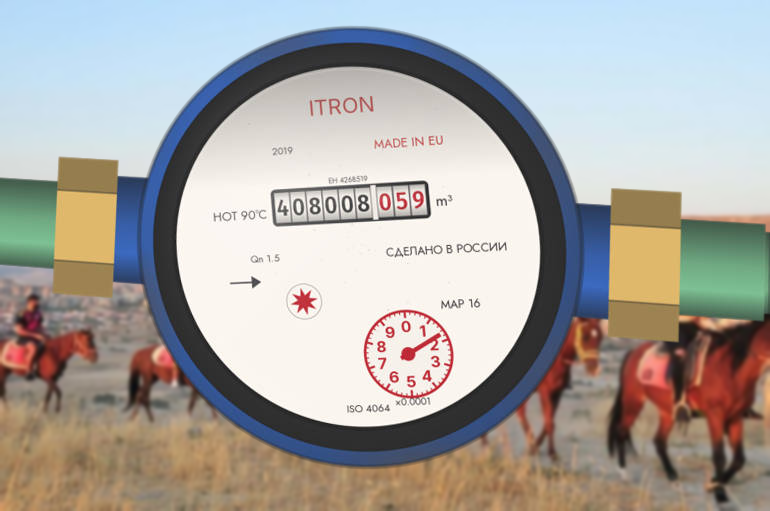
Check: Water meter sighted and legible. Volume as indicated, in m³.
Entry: 408008.0591 m³
